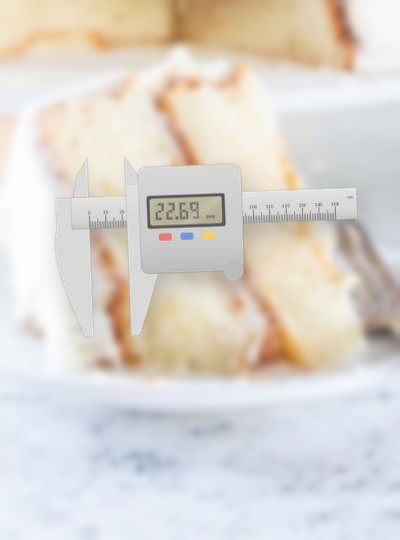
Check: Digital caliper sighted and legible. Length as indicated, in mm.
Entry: 22.69 mm
